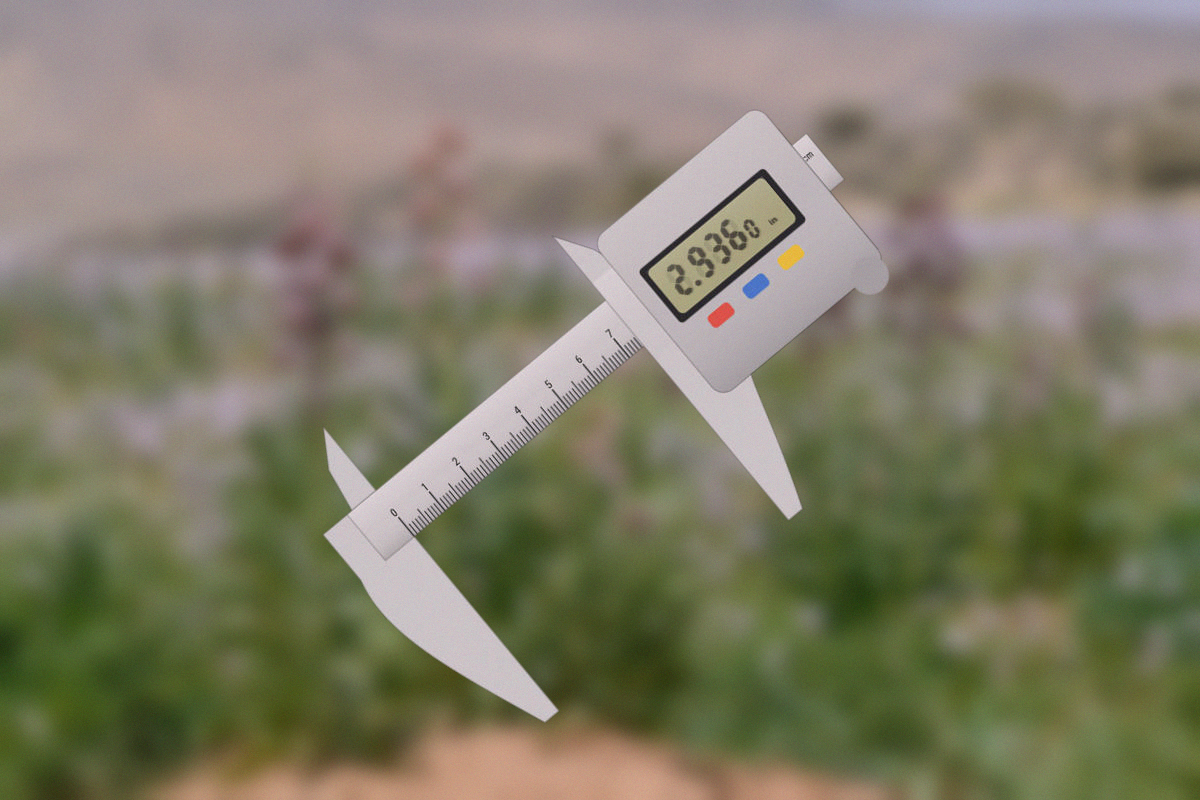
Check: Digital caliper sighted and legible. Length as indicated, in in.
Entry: 2.9360 in
